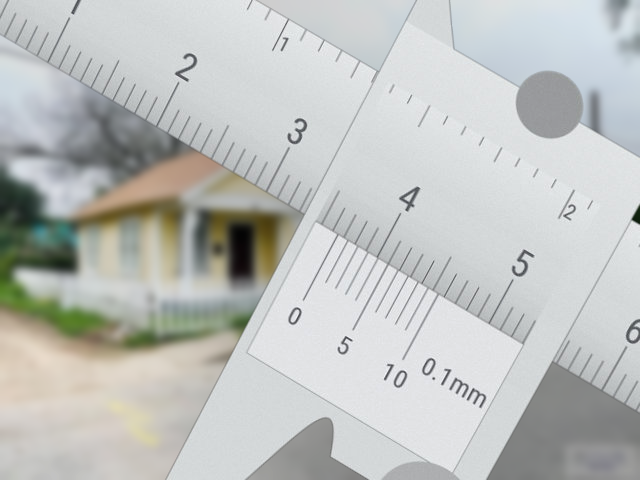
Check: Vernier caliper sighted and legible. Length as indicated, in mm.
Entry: 36.5 mm
